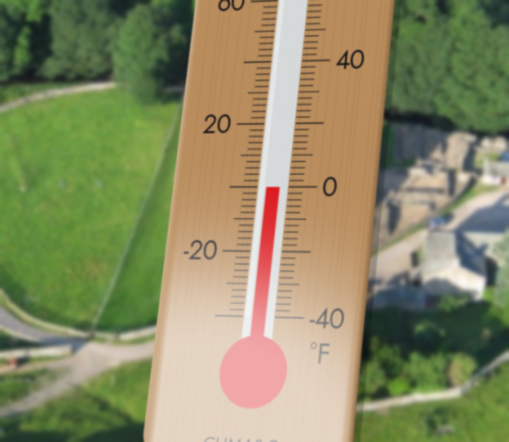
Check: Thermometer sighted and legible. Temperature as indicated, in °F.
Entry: 0 °F
